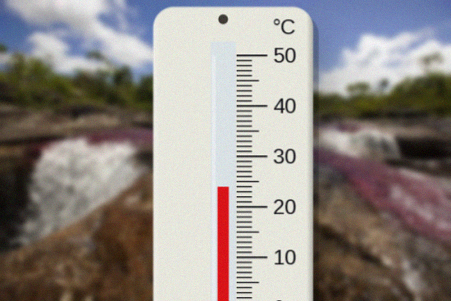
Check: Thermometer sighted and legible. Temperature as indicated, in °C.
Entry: 24 °C
